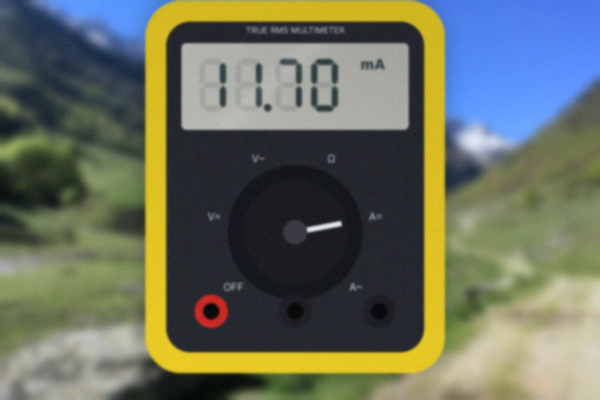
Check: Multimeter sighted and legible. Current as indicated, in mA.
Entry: 11.70 mA
